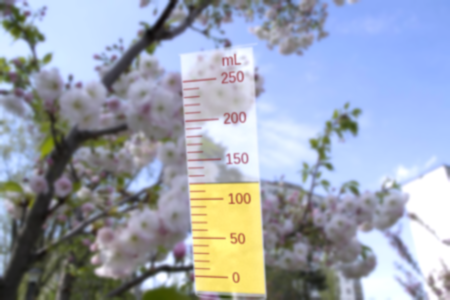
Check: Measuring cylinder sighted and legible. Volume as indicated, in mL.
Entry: 120 mL
